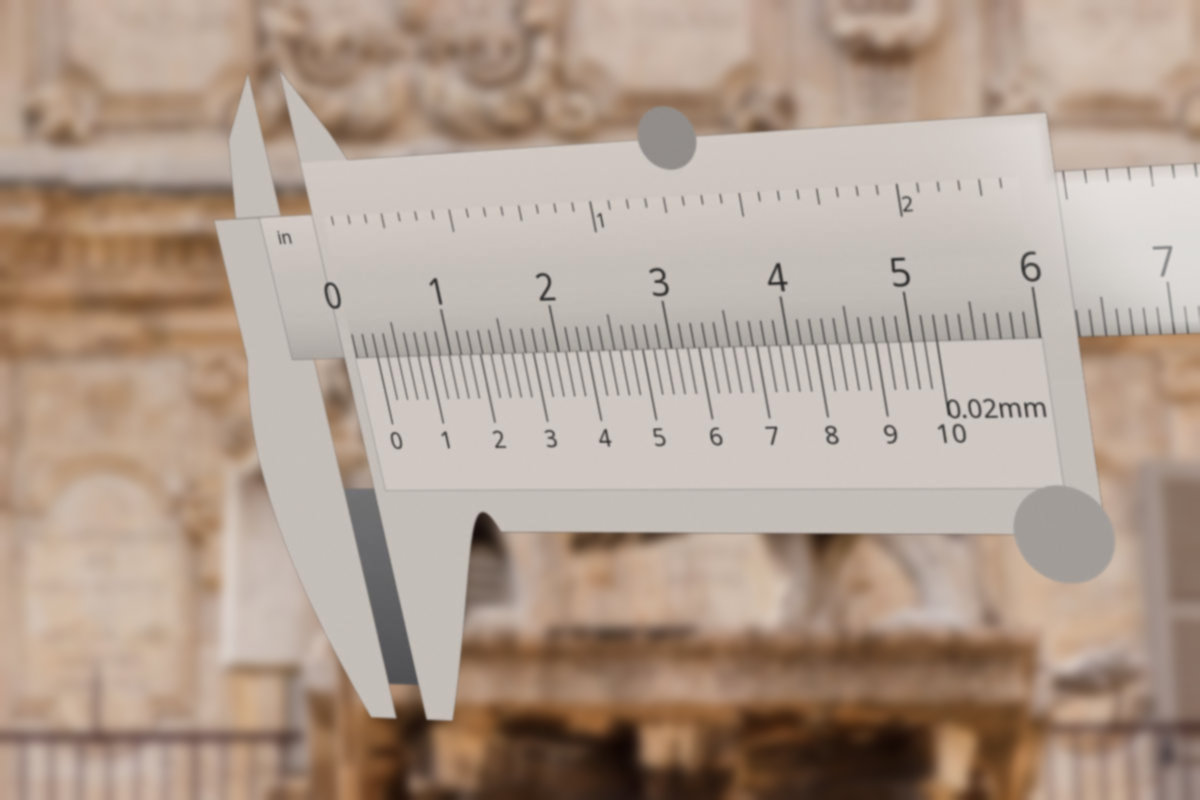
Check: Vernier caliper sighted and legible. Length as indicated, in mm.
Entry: 3.0 mm
